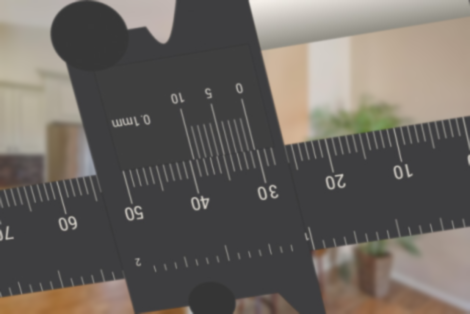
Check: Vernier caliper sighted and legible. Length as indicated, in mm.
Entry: 30.4 mm
